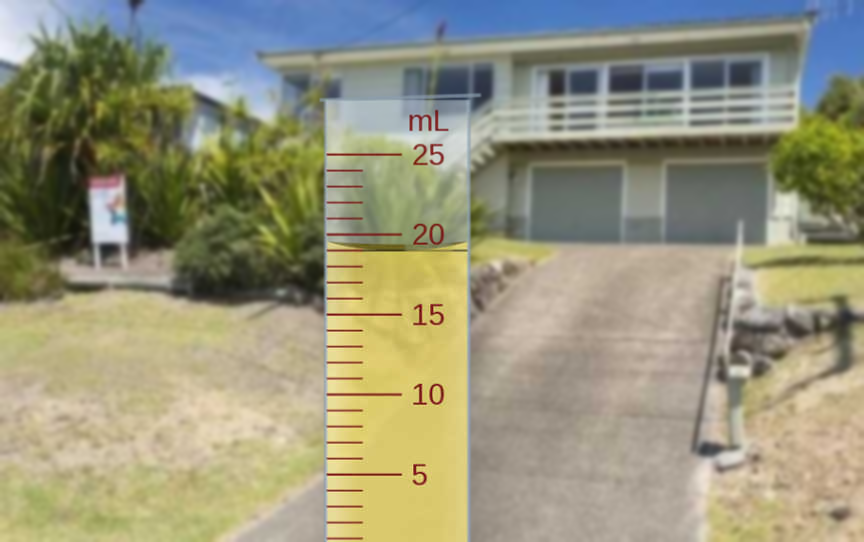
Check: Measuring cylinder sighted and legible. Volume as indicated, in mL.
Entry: 19 mL
